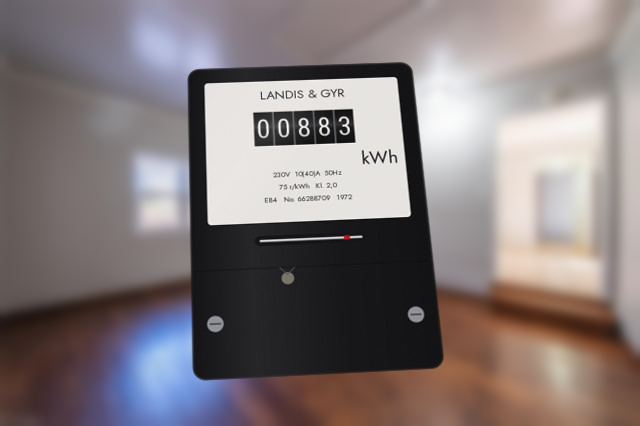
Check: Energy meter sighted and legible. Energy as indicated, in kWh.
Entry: 883 kWh
